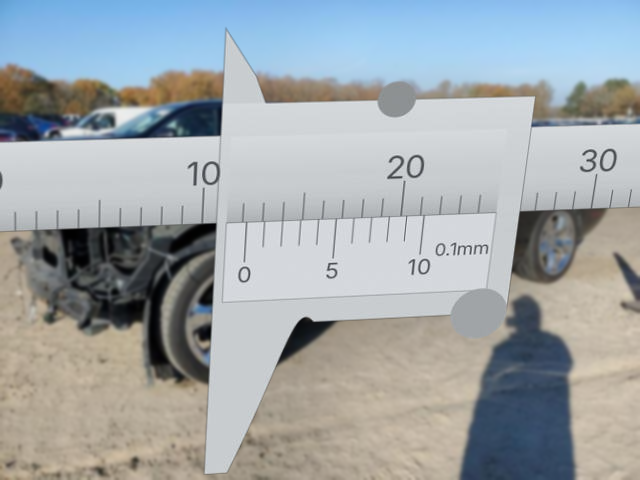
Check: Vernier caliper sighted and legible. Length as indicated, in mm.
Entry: 12.2 mm
